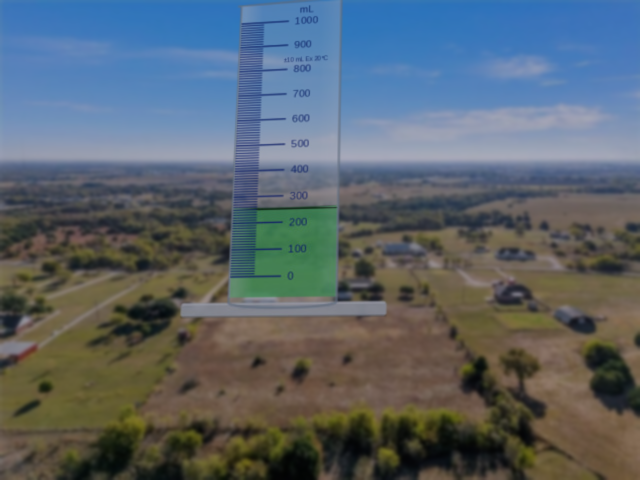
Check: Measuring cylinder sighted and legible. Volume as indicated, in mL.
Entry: 250 mL
